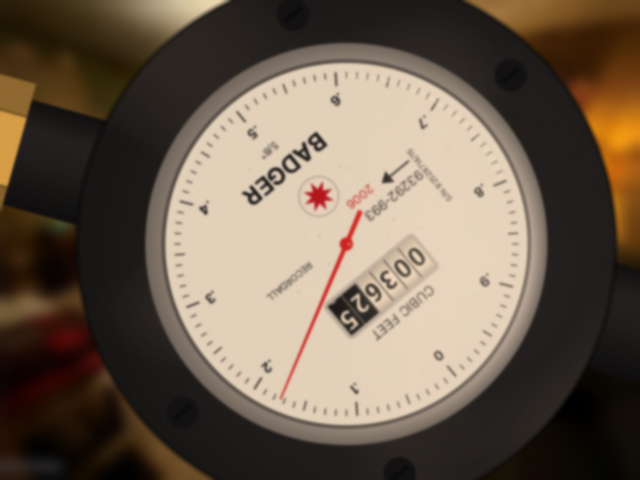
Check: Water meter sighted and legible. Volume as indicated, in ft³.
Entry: 3625.17 ft³
